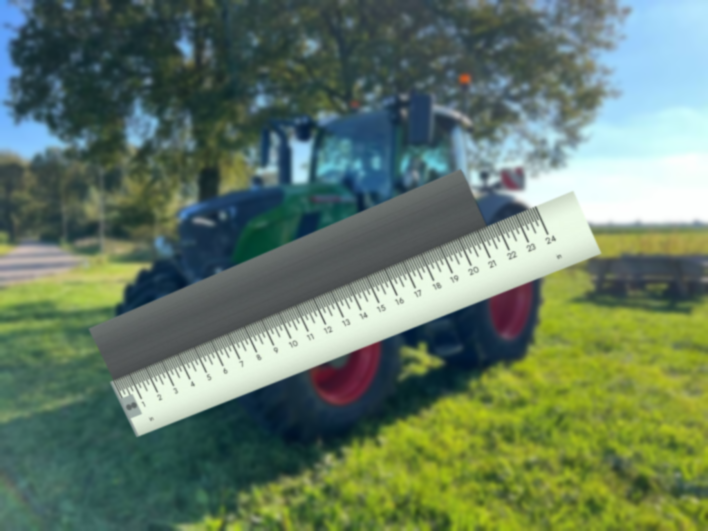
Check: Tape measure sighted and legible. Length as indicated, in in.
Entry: 21.5 in
